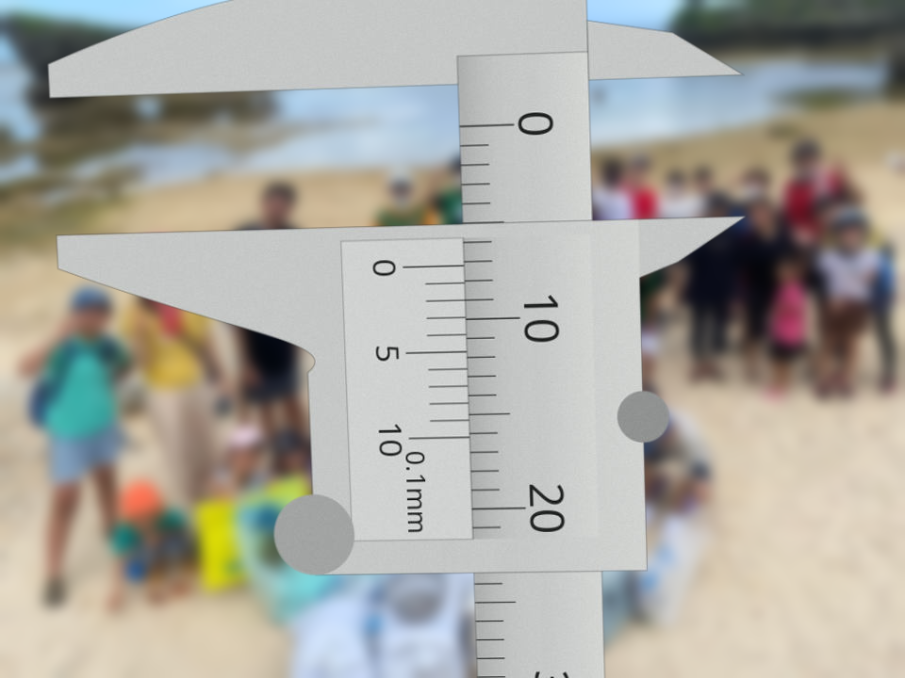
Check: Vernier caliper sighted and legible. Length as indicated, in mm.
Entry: 7.2 mm
